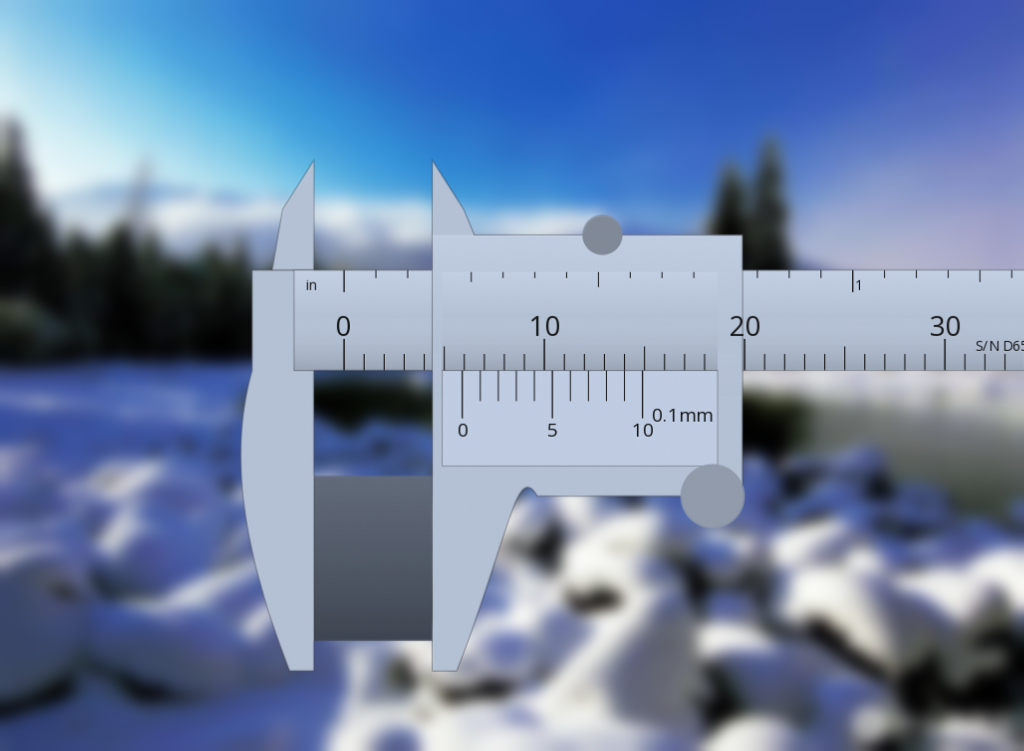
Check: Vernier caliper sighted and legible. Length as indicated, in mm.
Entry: 5.9 mm
